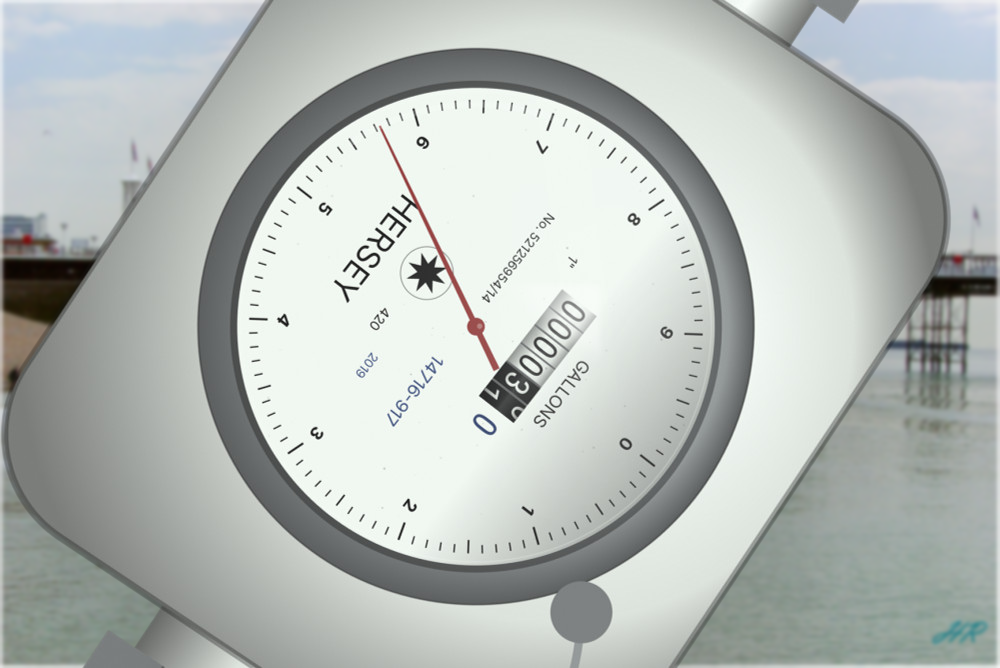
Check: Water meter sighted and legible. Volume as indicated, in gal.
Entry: 305.7 gal
